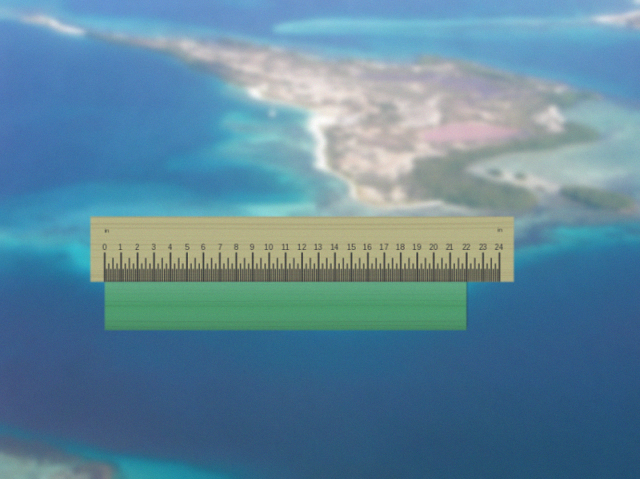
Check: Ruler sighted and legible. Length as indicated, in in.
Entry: 22 in
